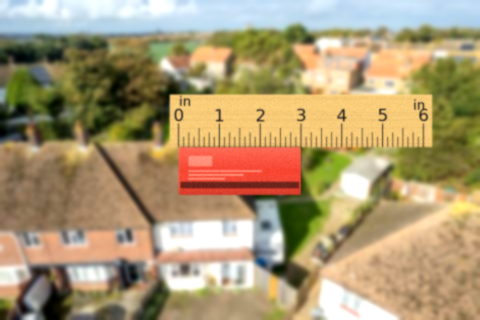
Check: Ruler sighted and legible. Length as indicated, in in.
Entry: 3 in
